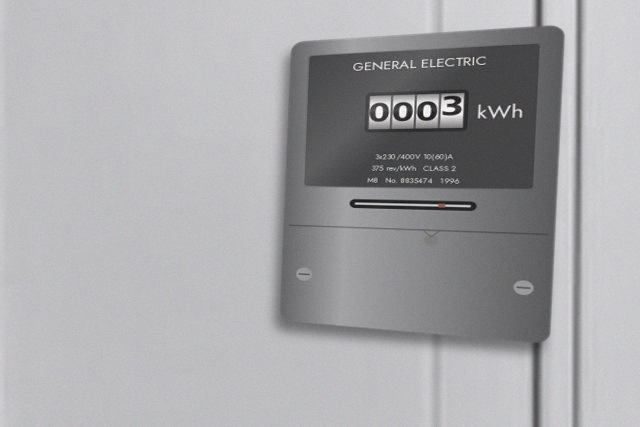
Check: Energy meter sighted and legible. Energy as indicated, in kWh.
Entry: 3 kWh
